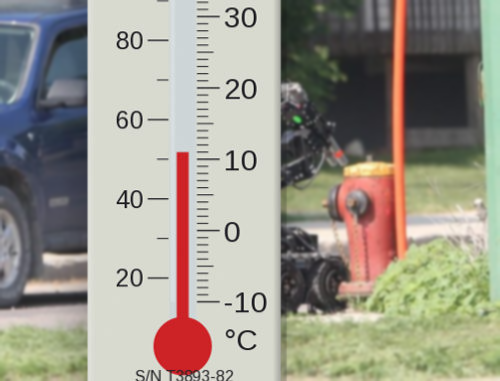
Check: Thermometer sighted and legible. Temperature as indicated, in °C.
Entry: 11 °C
